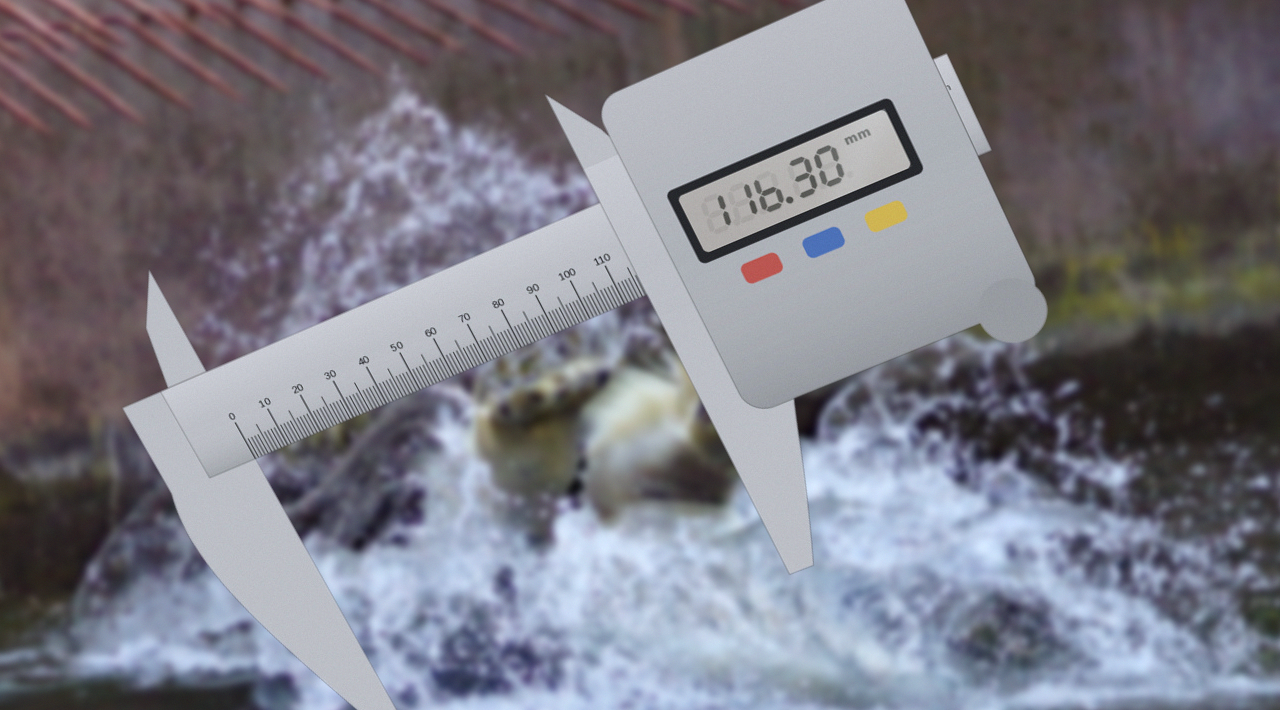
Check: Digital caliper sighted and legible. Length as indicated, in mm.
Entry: 116.30 mm
